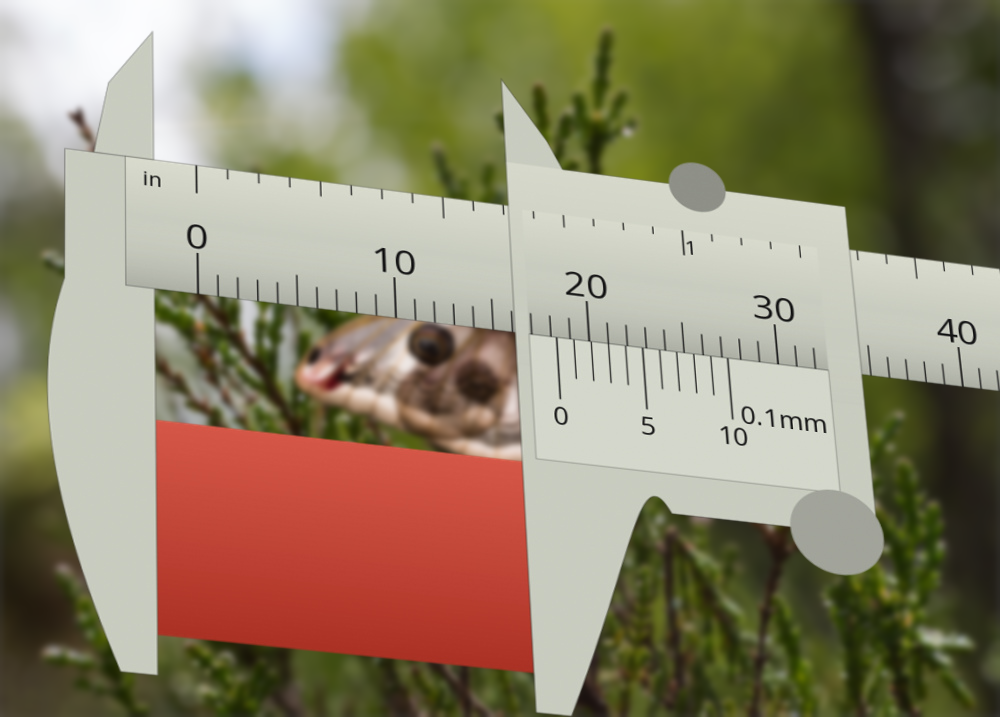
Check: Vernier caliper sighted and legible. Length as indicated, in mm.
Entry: 18.3 mm
